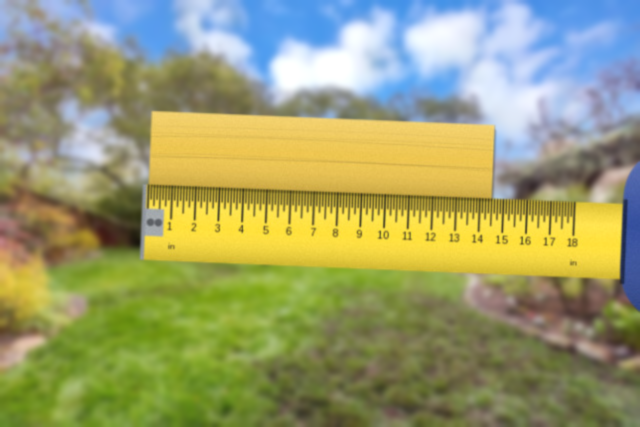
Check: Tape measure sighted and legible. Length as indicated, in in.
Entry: 14.5 in
